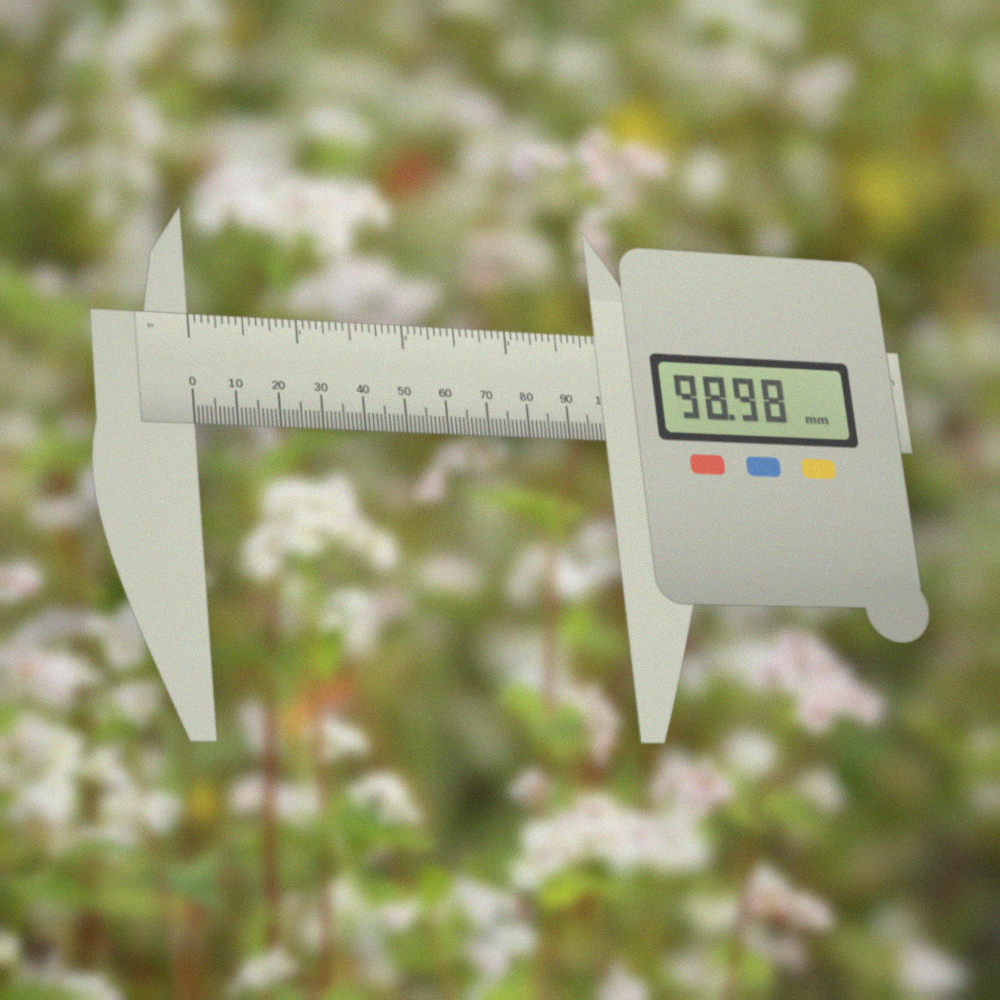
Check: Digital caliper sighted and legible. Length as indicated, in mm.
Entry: 98.98 mm
